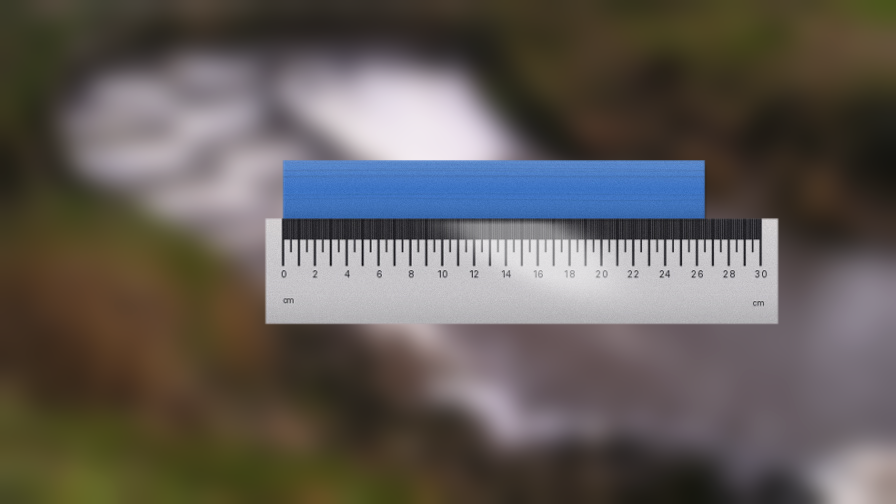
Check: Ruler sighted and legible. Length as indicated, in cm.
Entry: 26.5 cm
